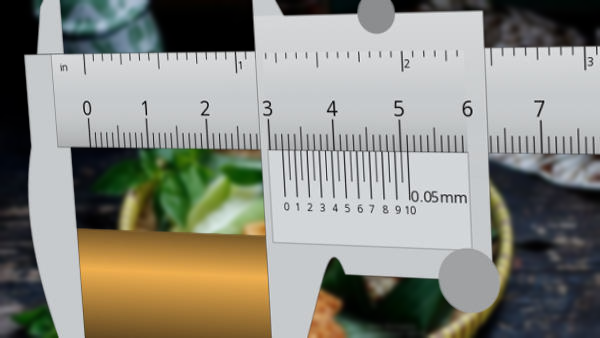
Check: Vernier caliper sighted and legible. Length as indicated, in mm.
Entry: 32.0 mm
